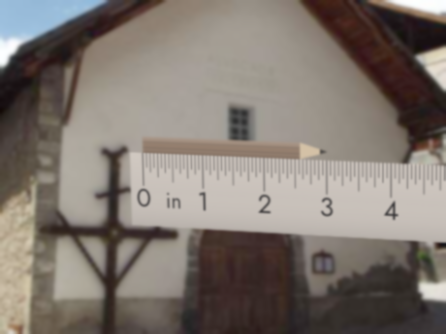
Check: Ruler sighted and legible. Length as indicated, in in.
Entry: 3 in
